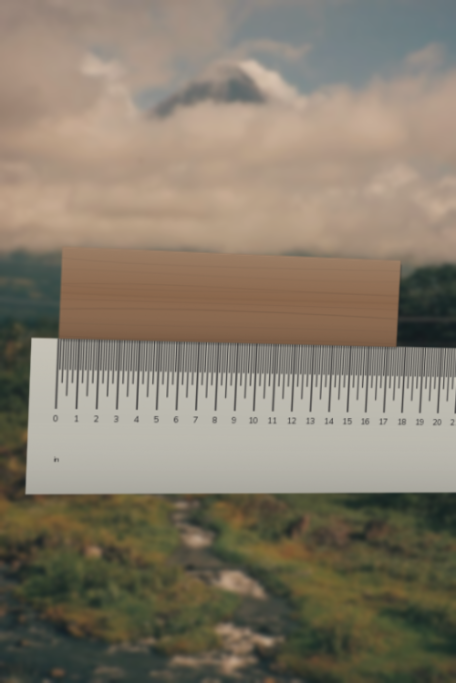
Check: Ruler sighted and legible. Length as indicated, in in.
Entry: 17.5 in
